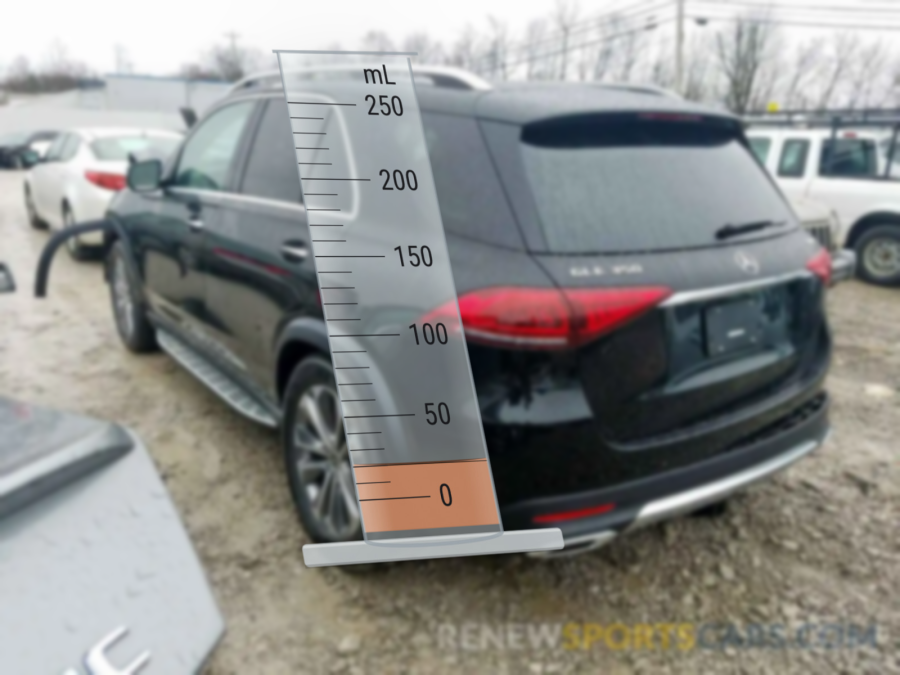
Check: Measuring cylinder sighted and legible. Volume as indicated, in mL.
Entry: 20 mL
